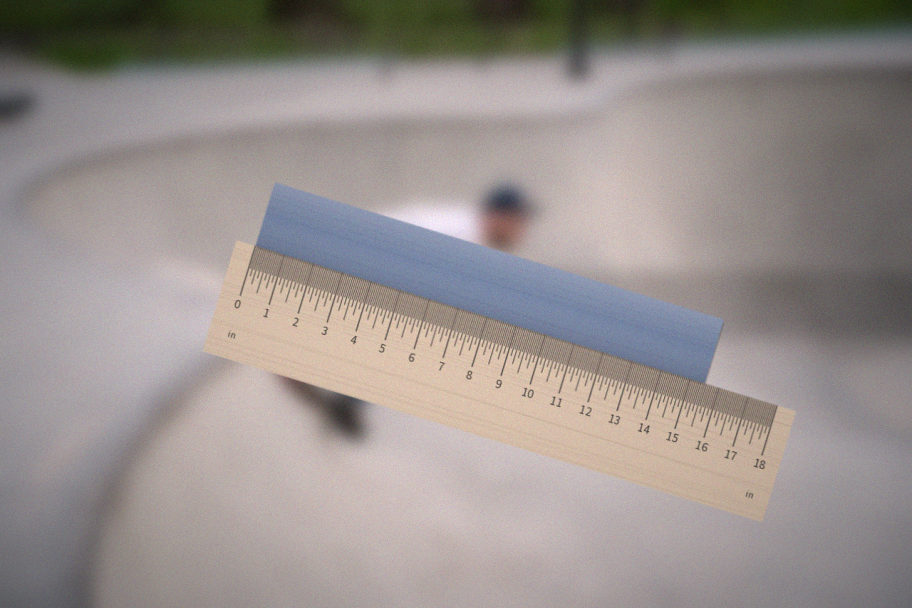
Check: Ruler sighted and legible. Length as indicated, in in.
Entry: 15.5 in
